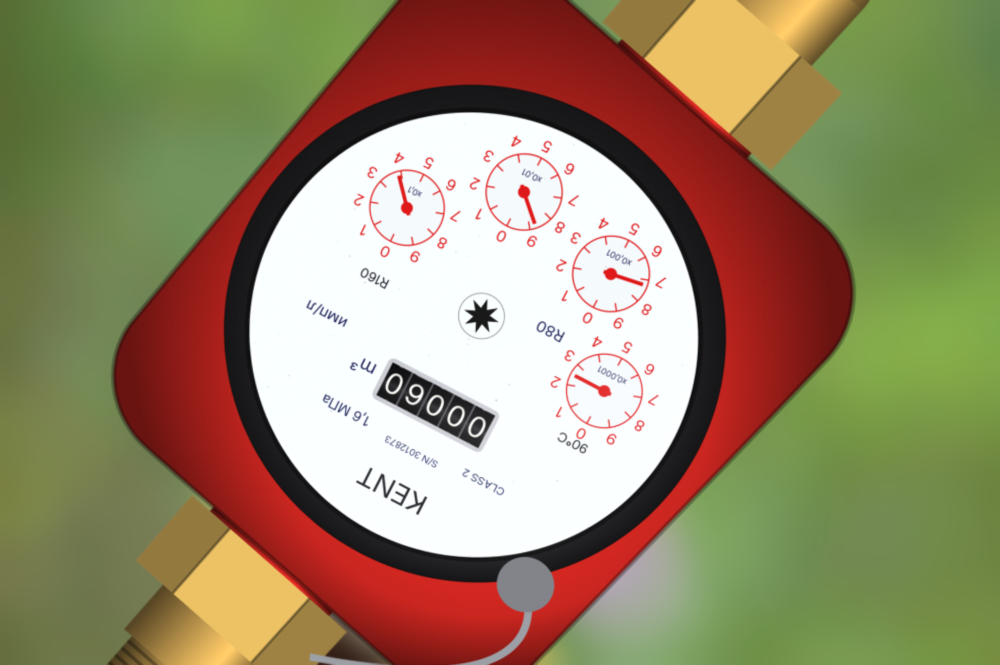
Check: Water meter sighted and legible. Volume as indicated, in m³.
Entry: 60.3872 m³
